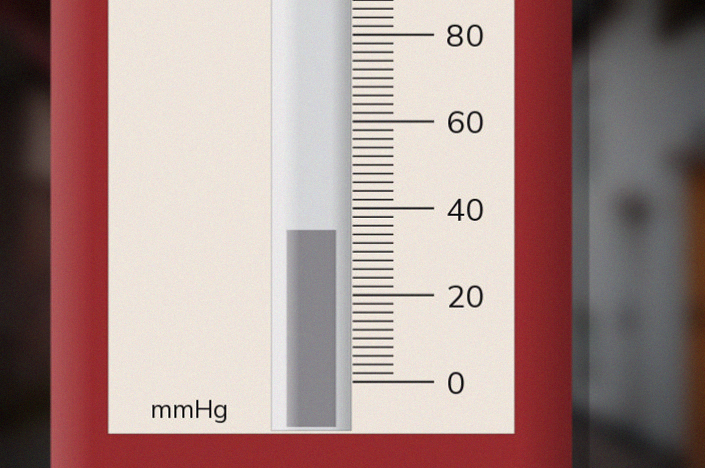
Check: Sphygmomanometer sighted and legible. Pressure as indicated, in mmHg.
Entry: 35 mmHg
